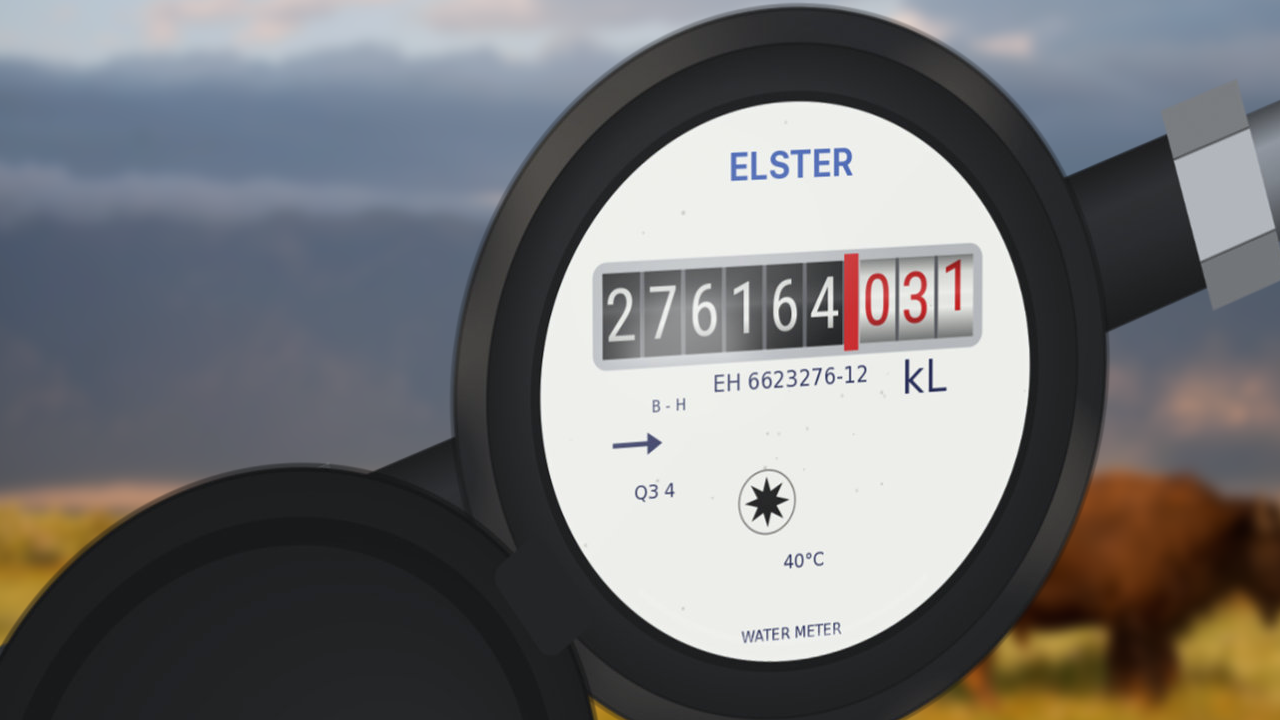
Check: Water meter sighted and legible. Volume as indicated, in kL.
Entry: 276164.031 kL
